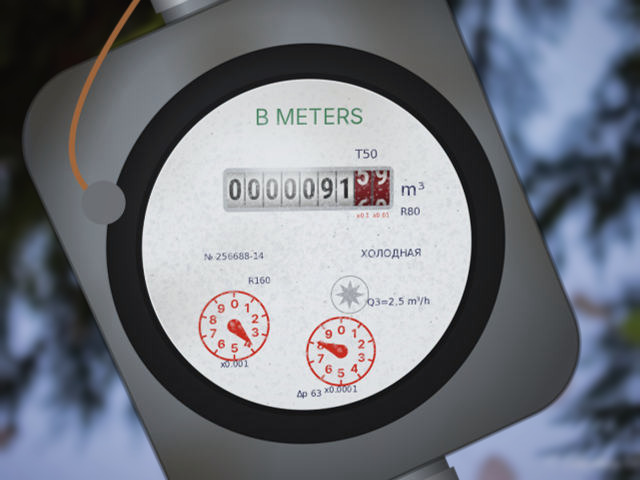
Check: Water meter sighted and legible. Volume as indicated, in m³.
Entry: 91.5938 m³
